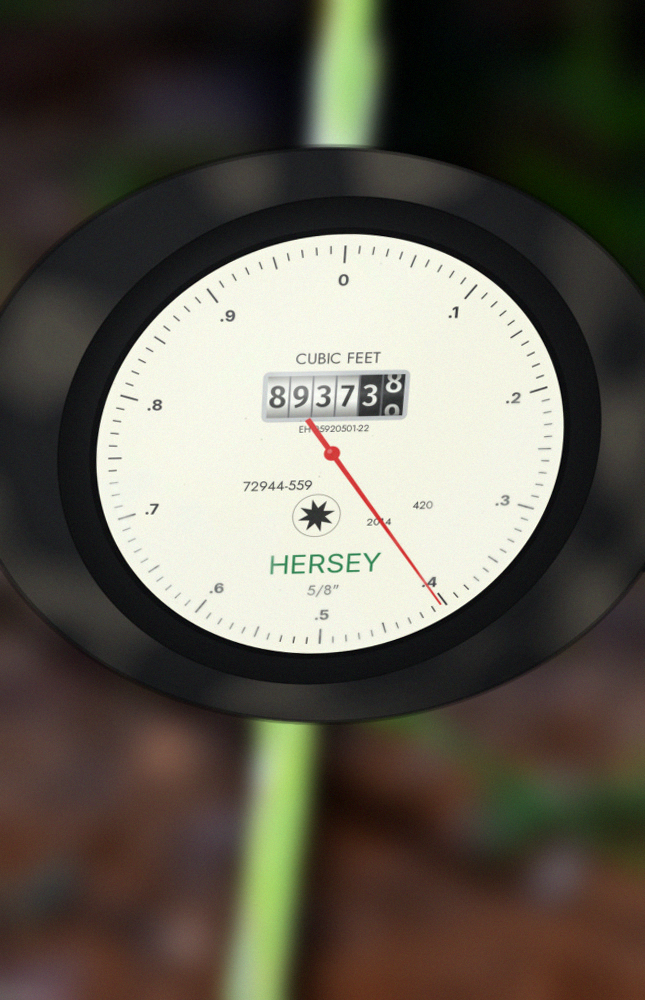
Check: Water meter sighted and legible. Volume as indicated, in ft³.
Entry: 893738.40 ft³
